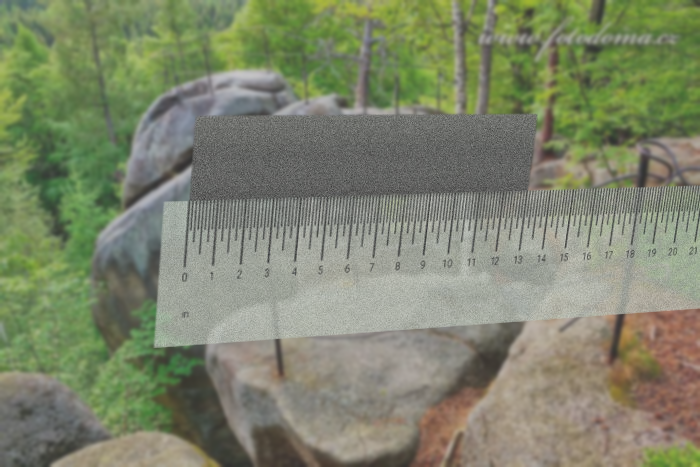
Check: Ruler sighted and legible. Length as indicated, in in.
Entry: 13 in
